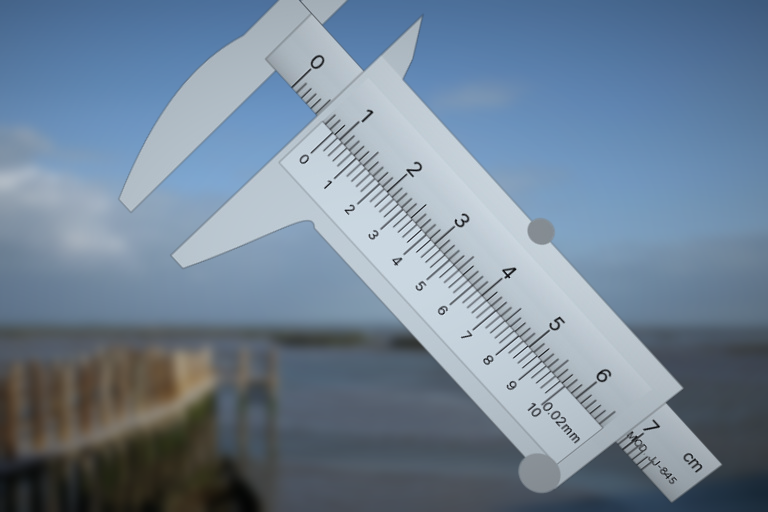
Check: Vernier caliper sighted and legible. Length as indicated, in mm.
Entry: 8.6 mm
